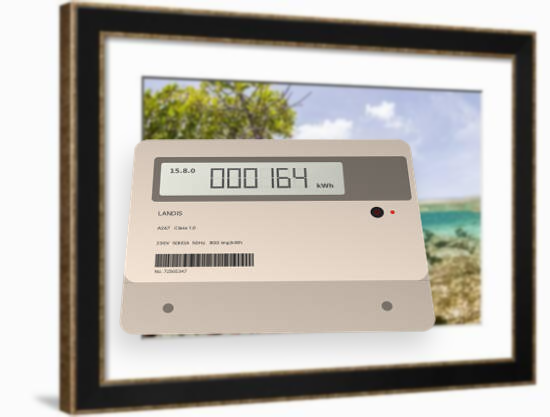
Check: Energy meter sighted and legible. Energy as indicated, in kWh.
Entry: 164 kWh
